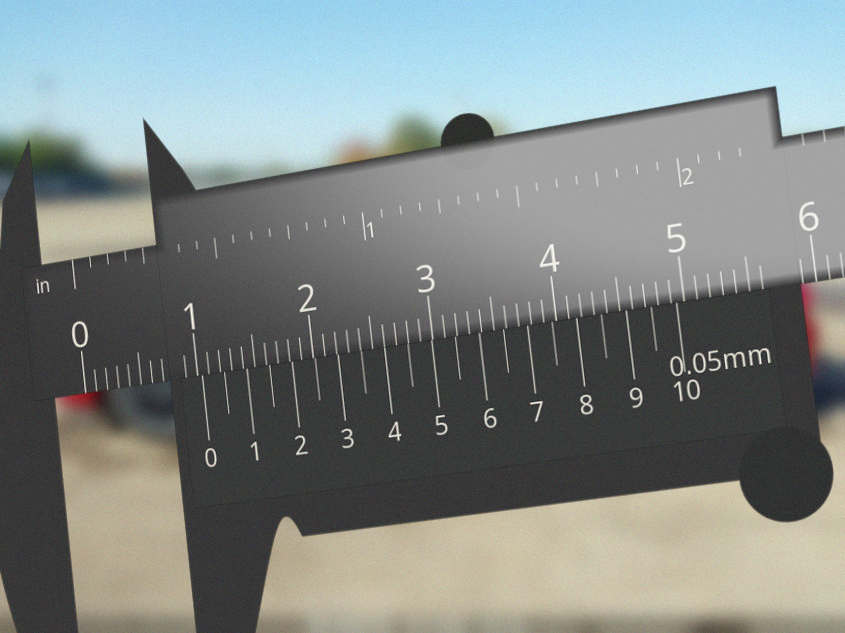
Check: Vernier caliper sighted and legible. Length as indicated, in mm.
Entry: 10.4 mm
